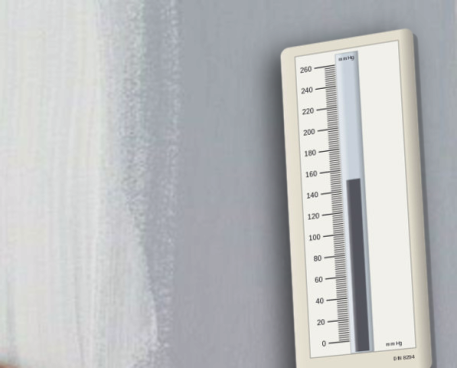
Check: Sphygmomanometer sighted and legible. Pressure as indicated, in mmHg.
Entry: 150 mmHg
